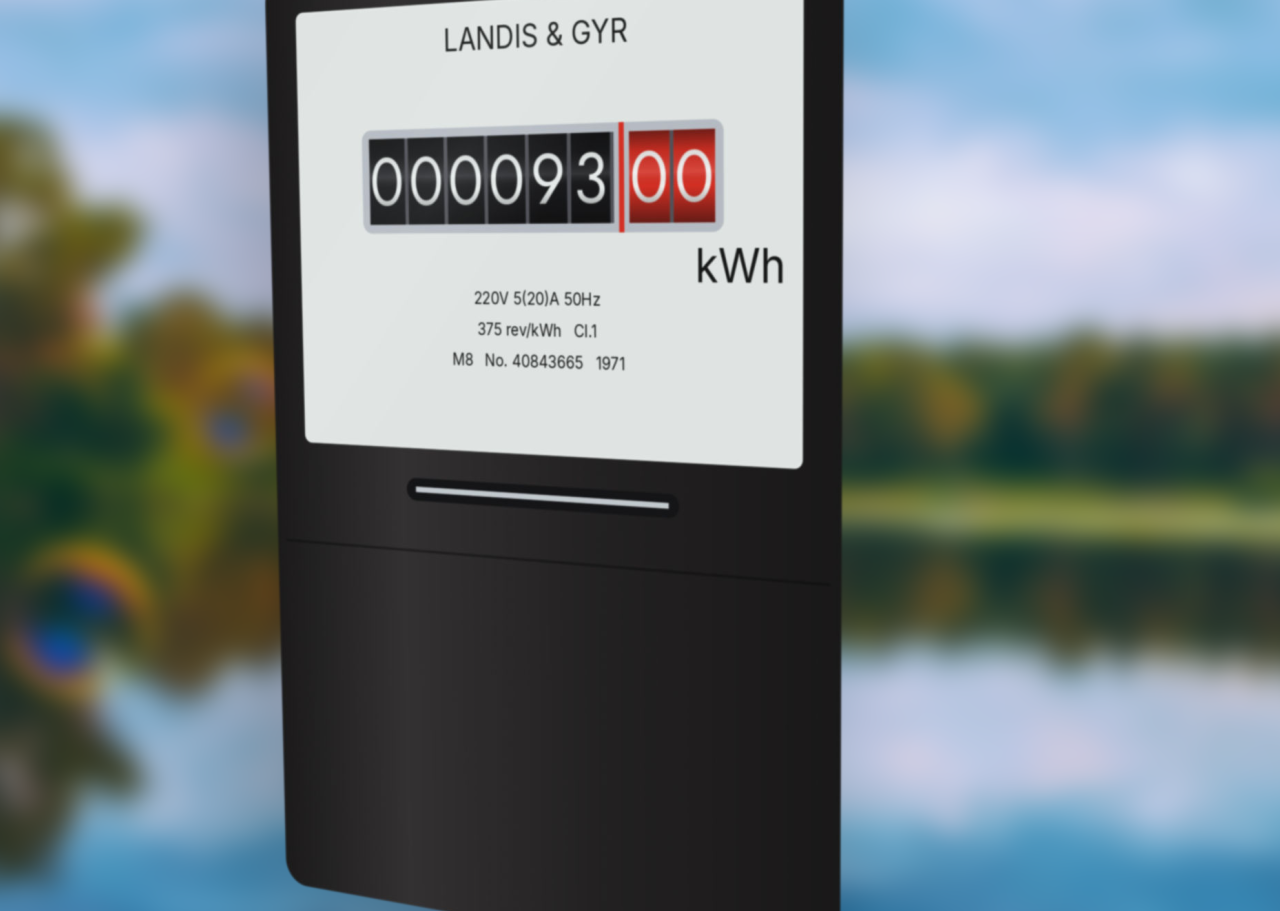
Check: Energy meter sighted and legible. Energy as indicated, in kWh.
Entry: 93.00 kWh
